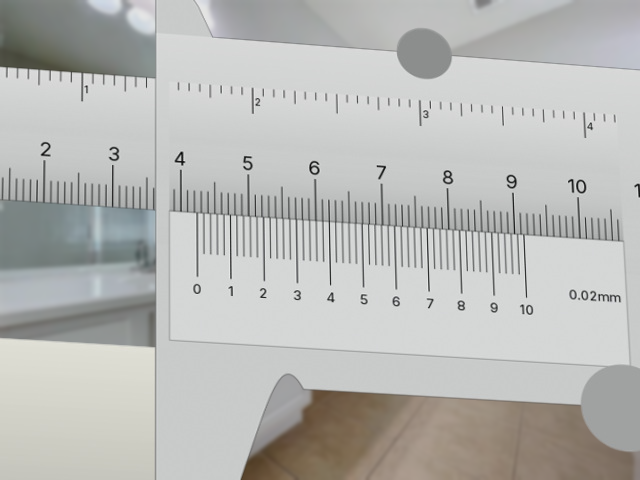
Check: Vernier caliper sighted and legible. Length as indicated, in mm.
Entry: 42.4 mm
